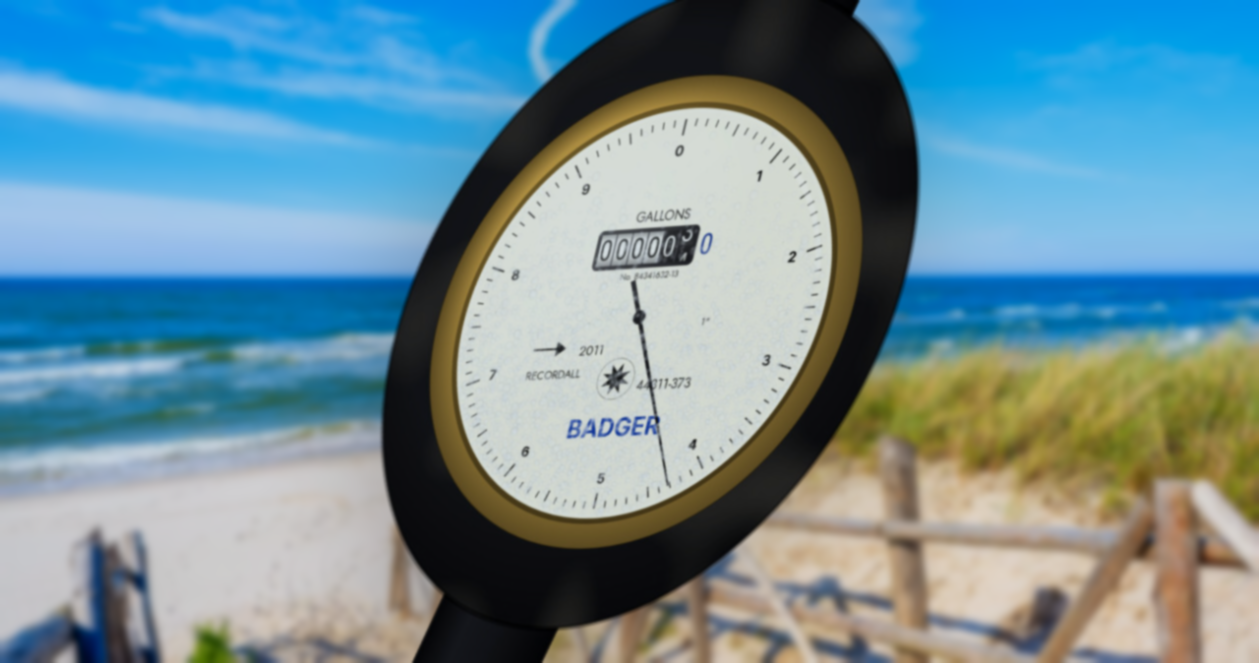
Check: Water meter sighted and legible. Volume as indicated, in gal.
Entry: 34.3 gal
